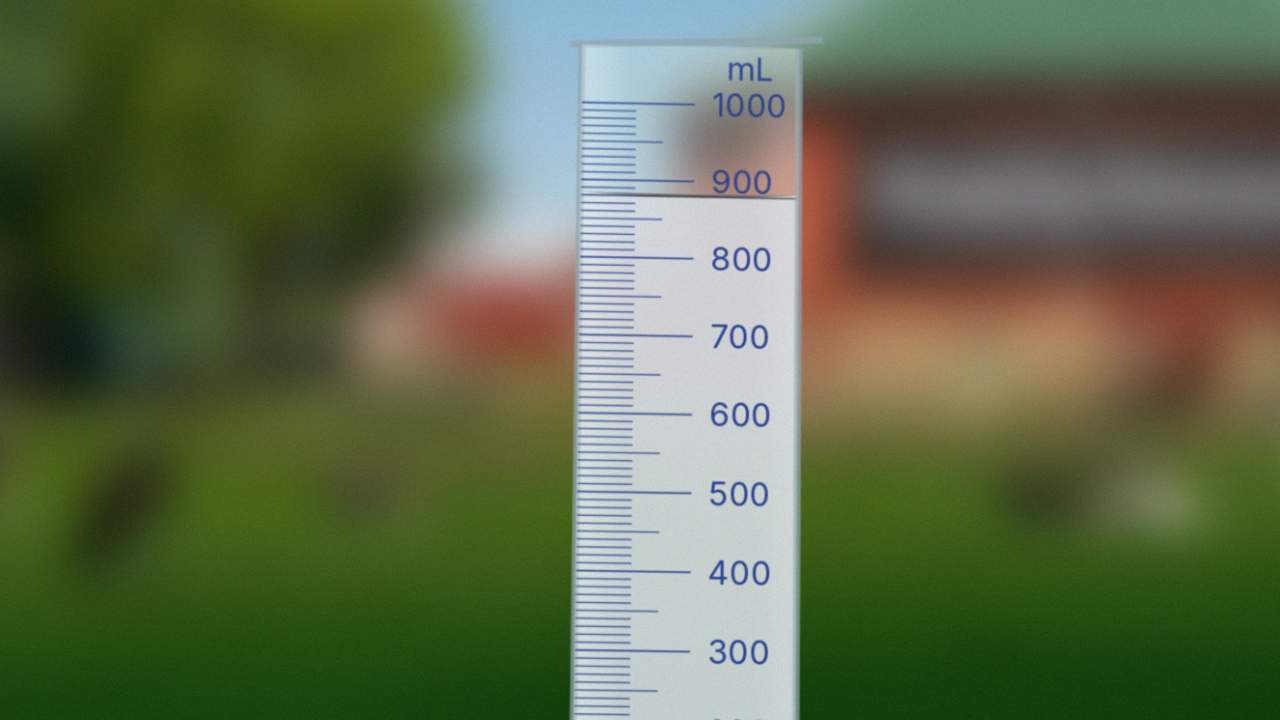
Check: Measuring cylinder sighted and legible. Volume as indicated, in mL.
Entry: 880 mL
